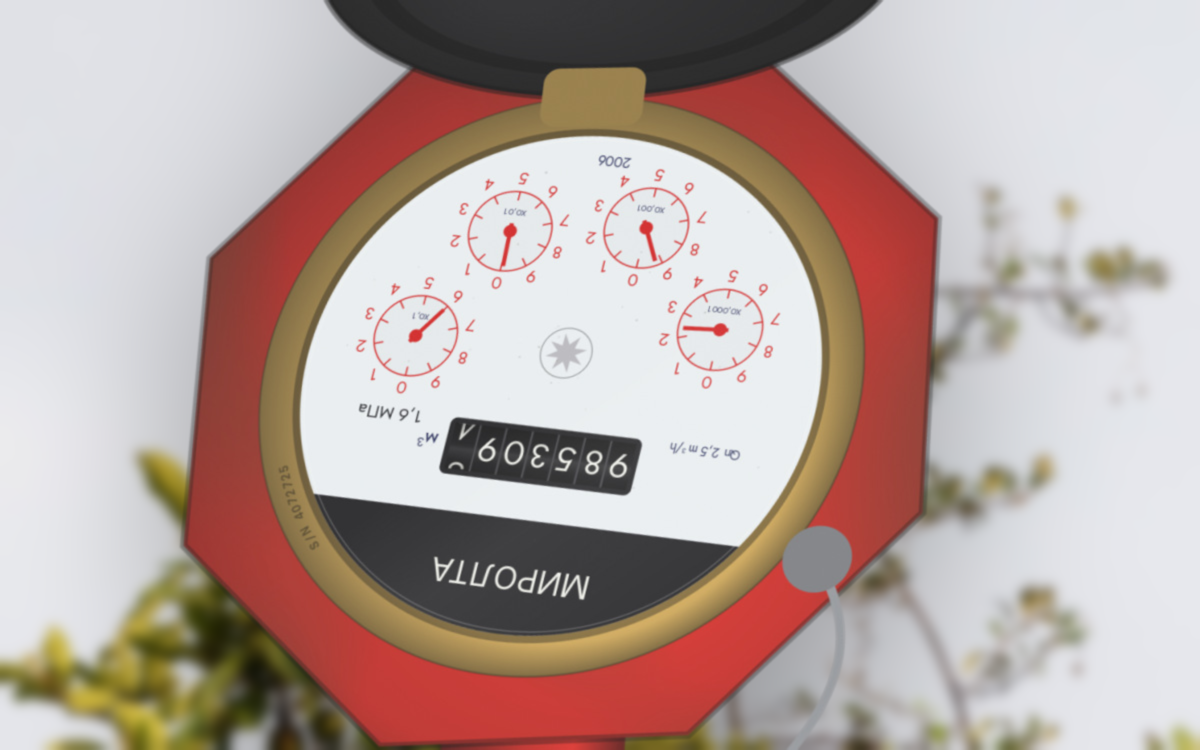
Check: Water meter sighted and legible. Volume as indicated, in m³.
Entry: 9853093.5992 m³
